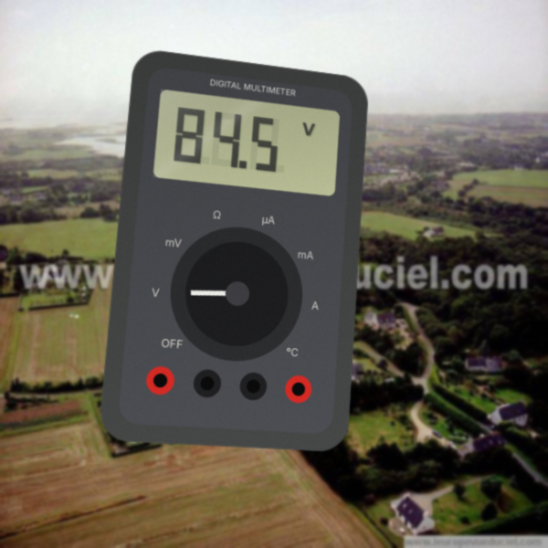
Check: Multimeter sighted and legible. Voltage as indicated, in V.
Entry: 84.5 V
